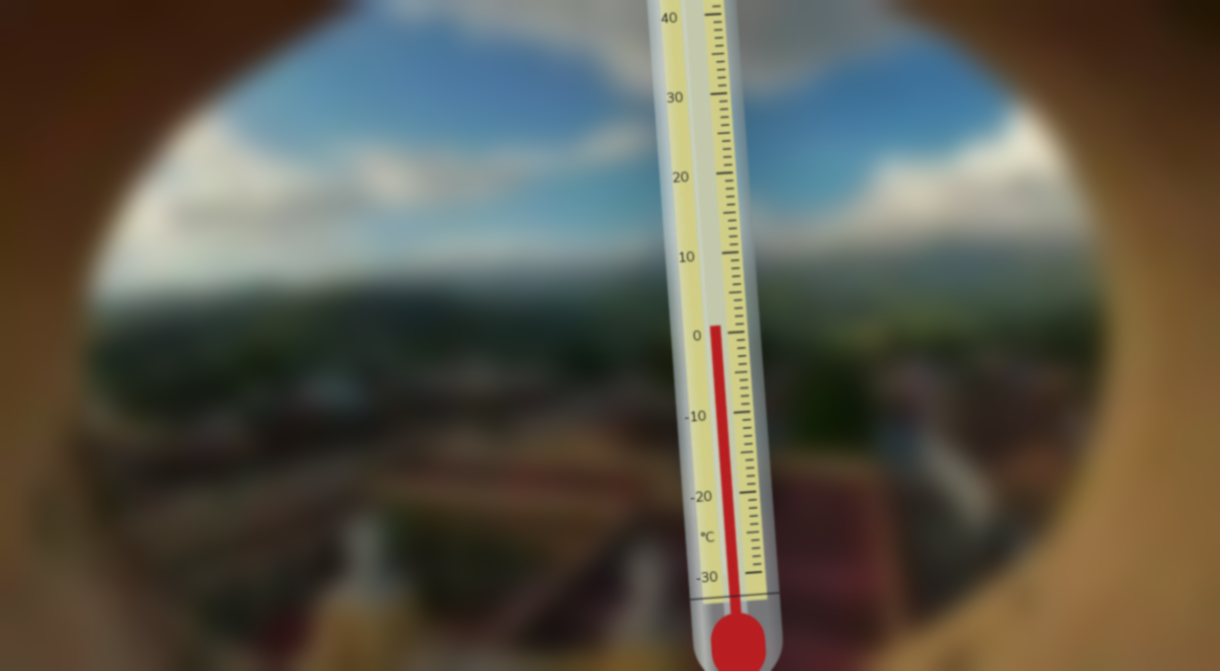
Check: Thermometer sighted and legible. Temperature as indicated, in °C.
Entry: 1 °C
